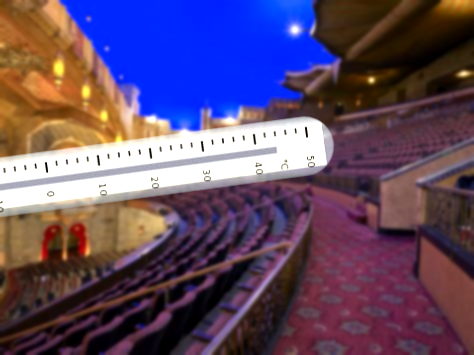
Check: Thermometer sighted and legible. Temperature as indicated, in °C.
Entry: 44 °C
